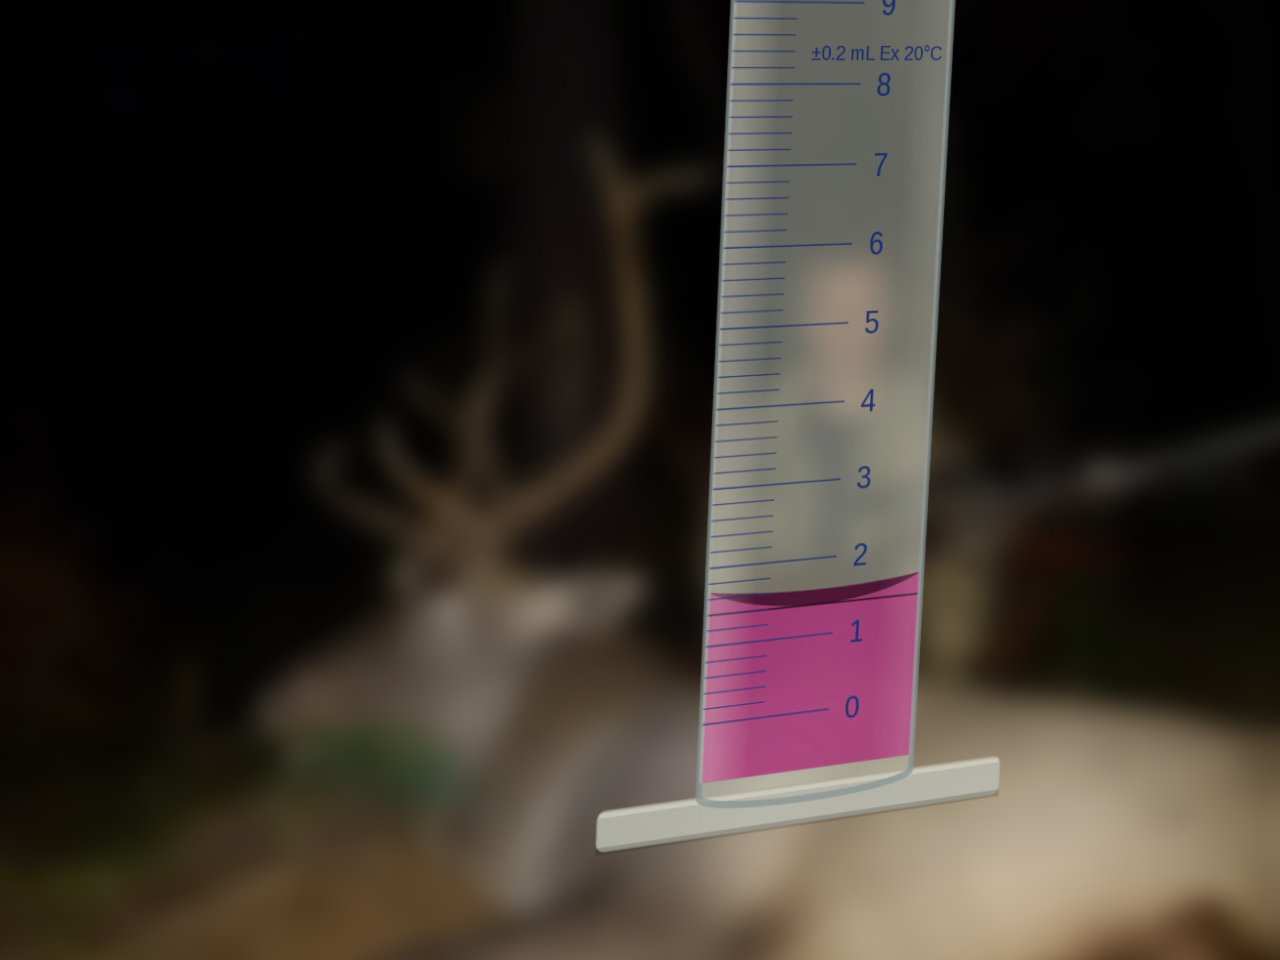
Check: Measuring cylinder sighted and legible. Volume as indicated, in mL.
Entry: 1.4 mL
